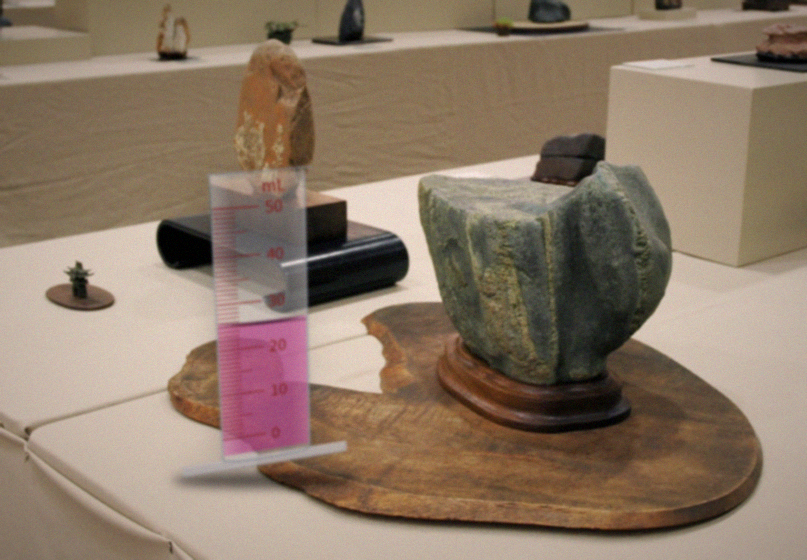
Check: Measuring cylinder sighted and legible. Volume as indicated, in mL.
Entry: 25 mL
